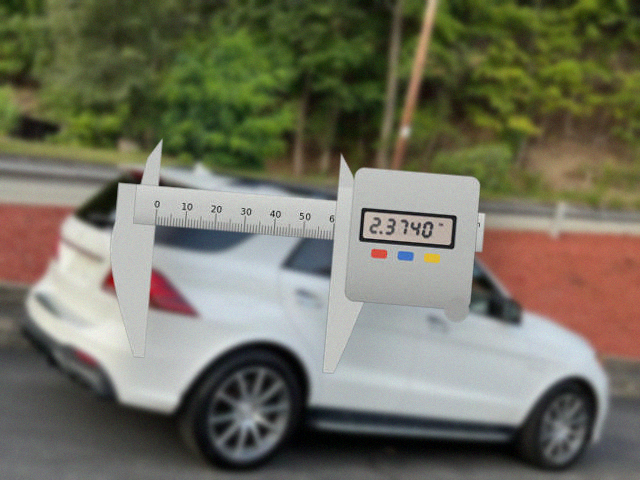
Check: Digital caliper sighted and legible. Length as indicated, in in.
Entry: 2.3740 in
